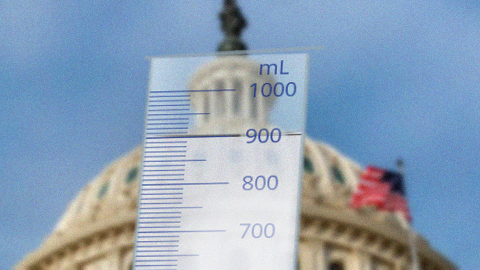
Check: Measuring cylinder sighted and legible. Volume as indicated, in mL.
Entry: 900 mL
